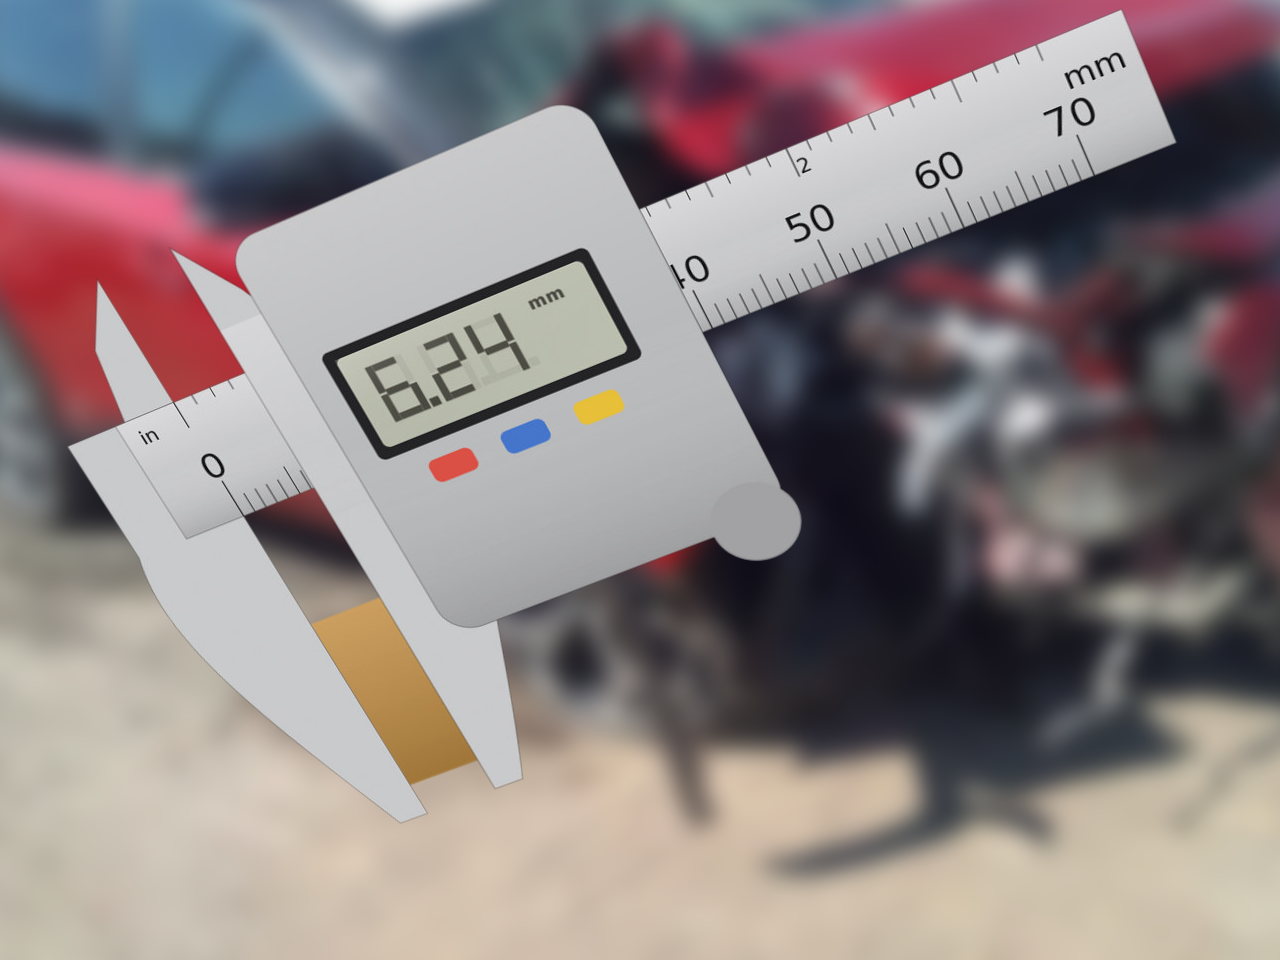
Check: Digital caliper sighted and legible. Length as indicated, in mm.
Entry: 6.24 mm
